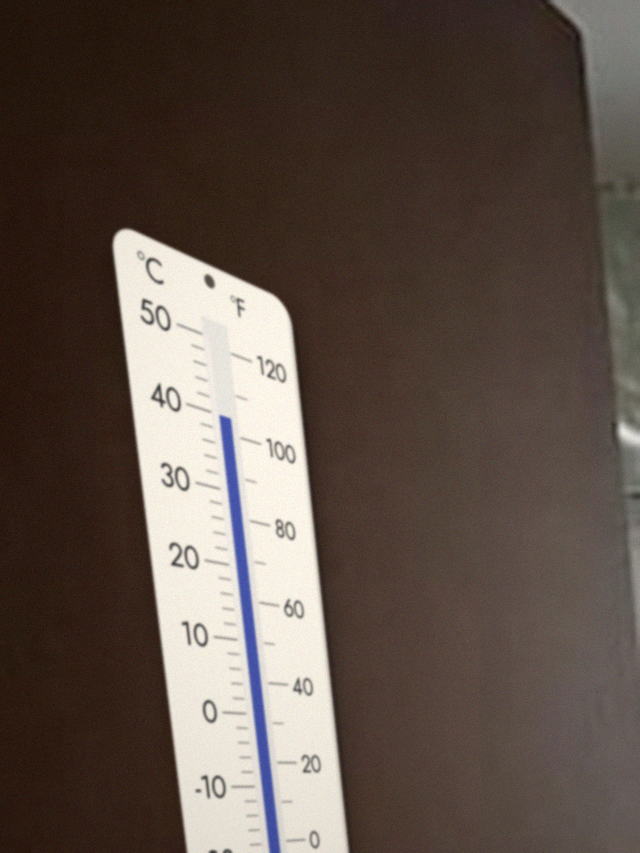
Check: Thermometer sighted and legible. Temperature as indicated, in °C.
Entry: 40 °C
